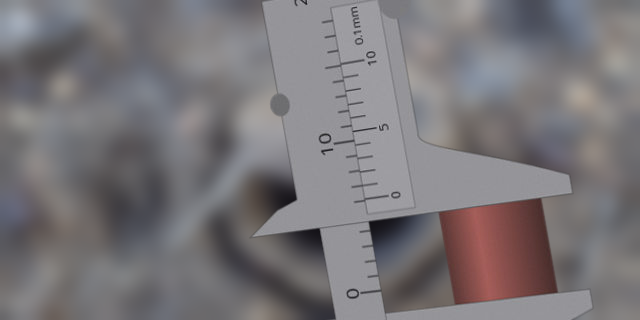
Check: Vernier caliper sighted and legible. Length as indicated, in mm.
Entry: 6.1 mm
